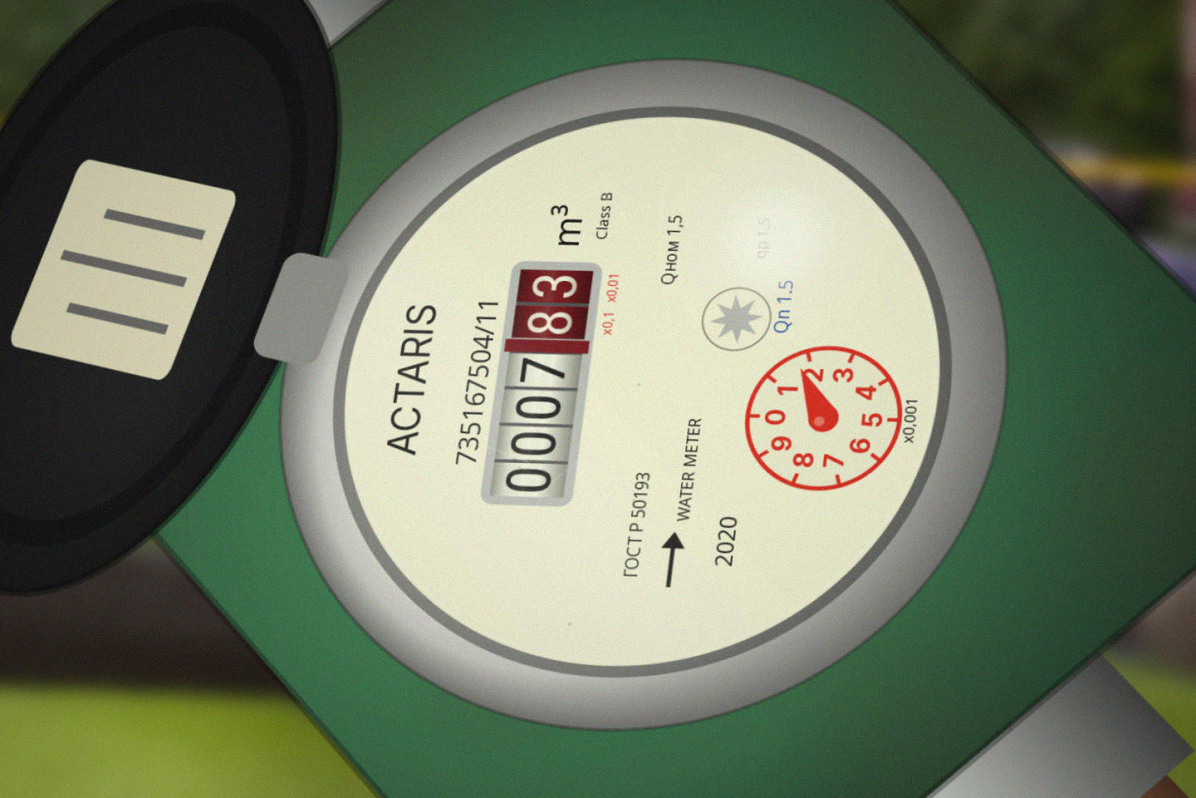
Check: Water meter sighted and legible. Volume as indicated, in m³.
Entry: 7.831 m³
